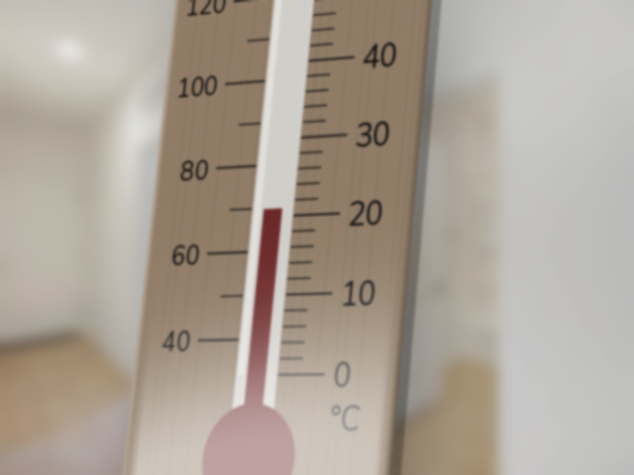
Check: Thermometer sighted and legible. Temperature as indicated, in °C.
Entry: 21 °C
